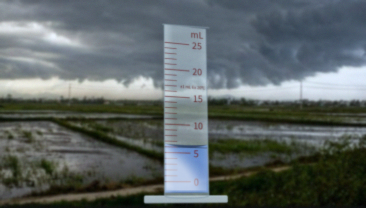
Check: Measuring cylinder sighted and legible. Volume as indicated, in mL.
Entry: 6 mL
